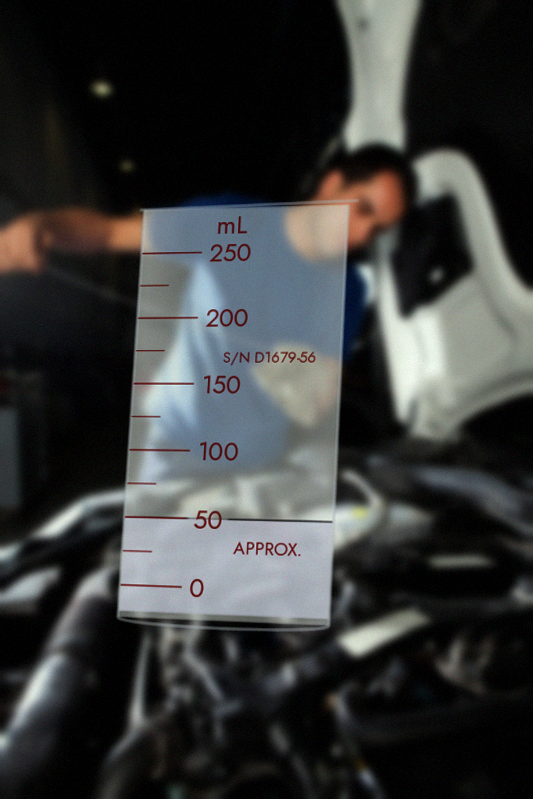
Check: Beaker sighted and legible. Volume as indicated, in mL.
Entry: 50 mL
